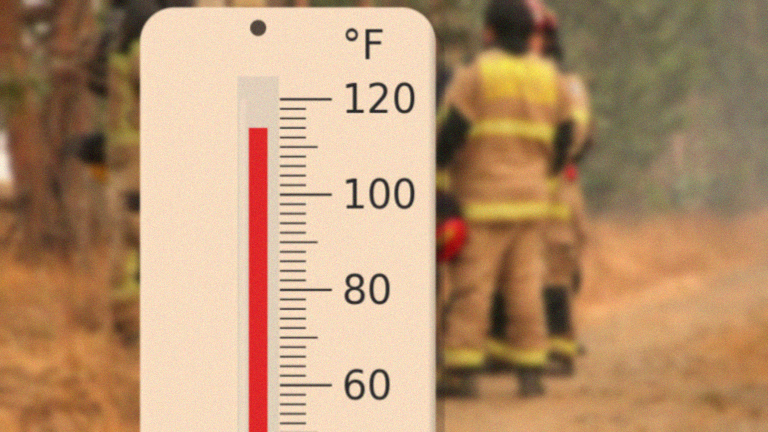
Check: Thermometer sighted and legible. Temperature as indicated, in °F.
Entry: 114 °F
